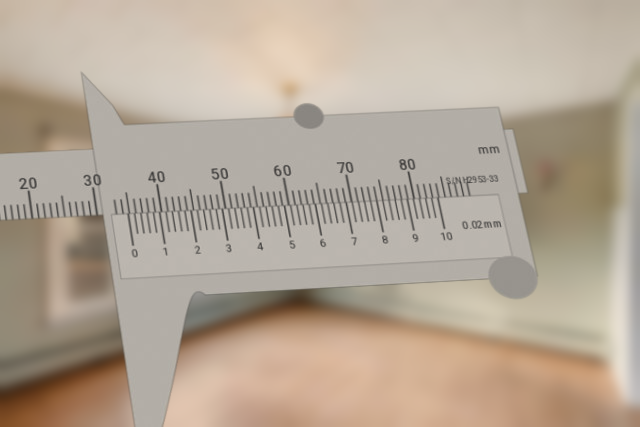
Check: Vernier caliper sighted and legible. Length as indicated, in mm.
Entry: 34.8 mm
